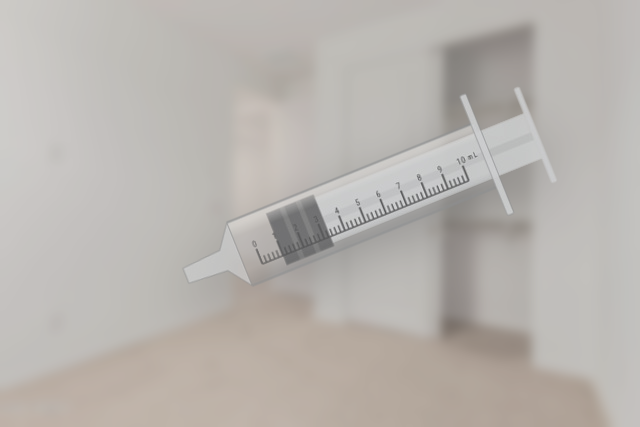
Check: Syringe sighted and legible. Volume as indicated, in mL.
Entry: 1 mL
